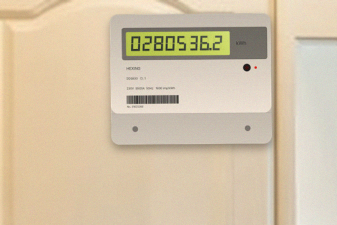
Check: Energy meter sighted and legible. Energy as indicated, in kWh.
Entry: 280536.2 kWh
